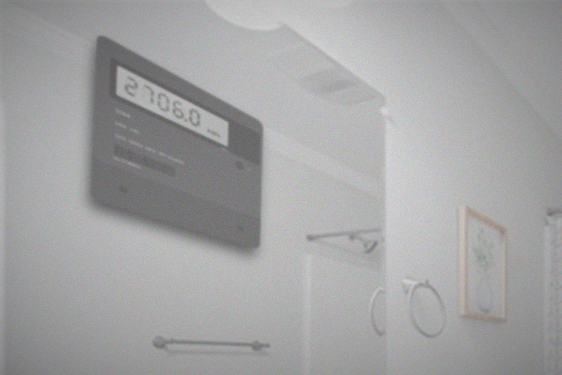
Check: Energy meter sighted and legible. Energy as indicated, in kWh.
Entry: 2706.0 kWh
